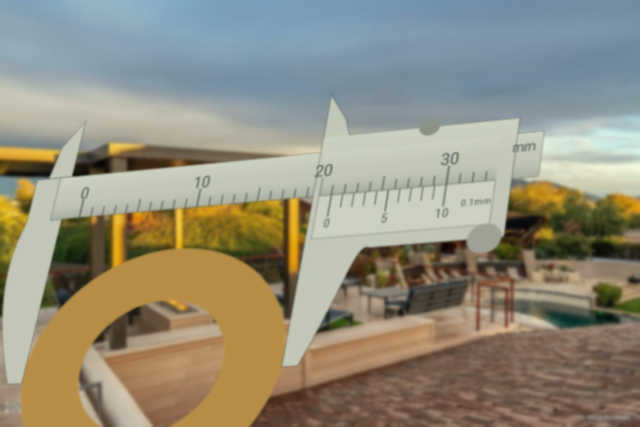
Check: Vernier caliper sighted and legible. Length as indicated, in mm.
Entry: 21.0 mm
